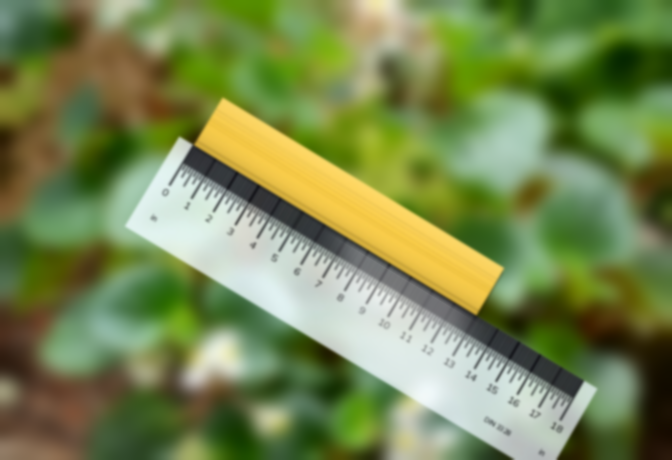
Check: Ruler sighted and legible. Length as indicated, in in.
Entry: 13 in
